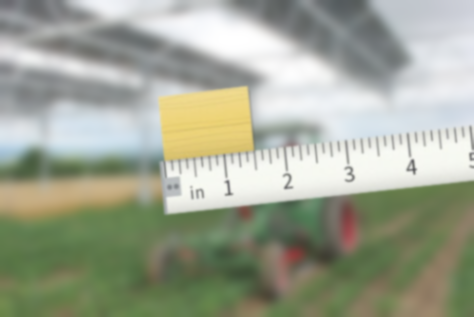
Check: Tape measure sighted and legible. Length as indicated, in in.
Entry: 1.5 in
